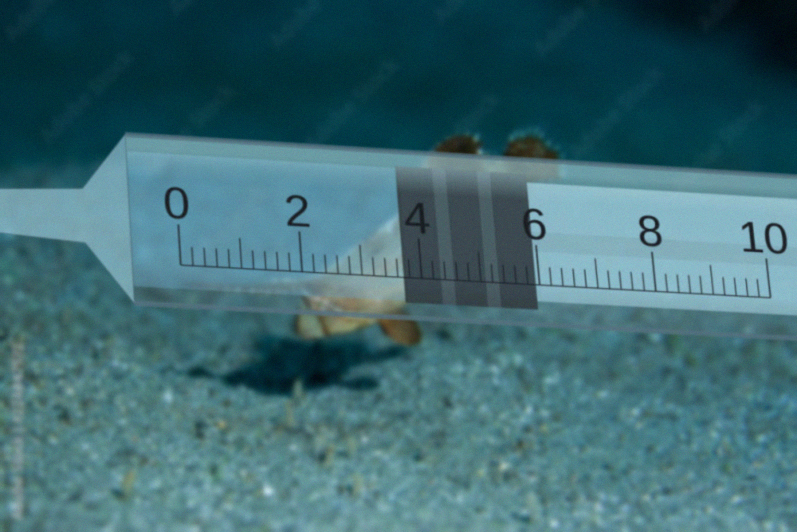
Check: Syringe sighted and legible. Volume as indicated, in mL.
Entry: 3.7 mL
